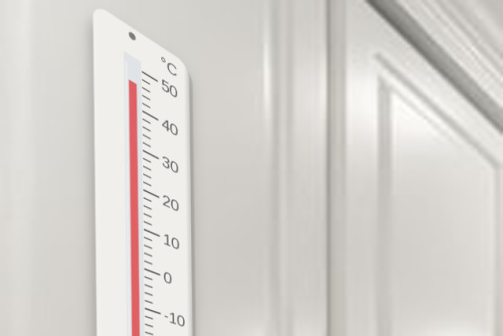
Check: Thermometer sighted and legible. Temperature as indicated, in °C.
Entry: 46 °C
